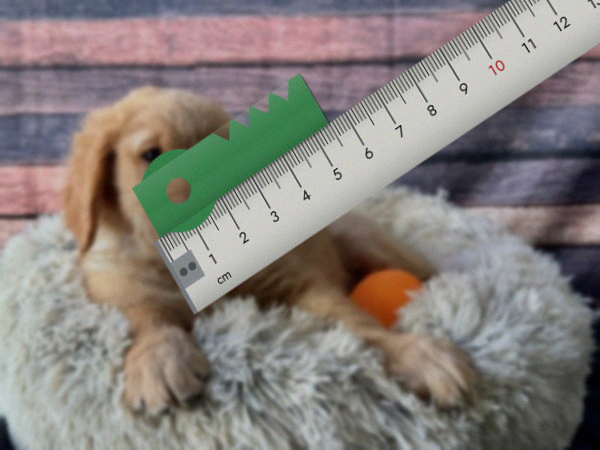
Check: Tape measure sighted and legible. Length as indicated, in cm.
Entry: 5.5 cm
